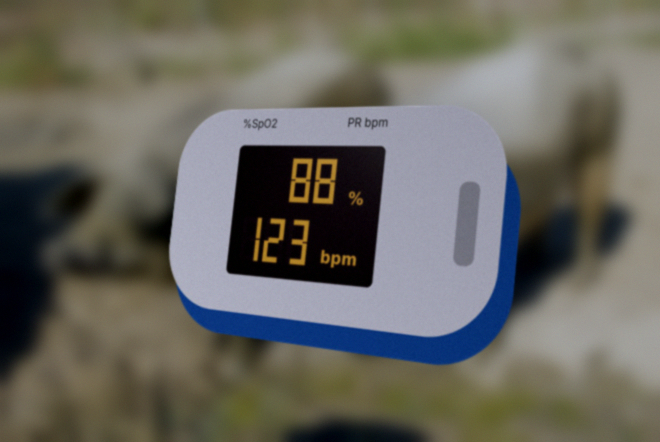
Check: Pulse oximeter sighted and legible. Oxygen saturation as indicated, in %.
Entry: 88 %
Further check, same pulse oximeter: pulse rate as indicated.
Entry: 123 bpm
